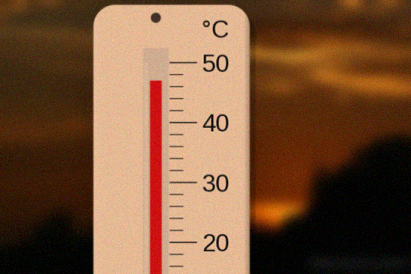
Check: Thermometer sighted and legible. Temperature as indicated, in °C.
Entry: 47 °C
